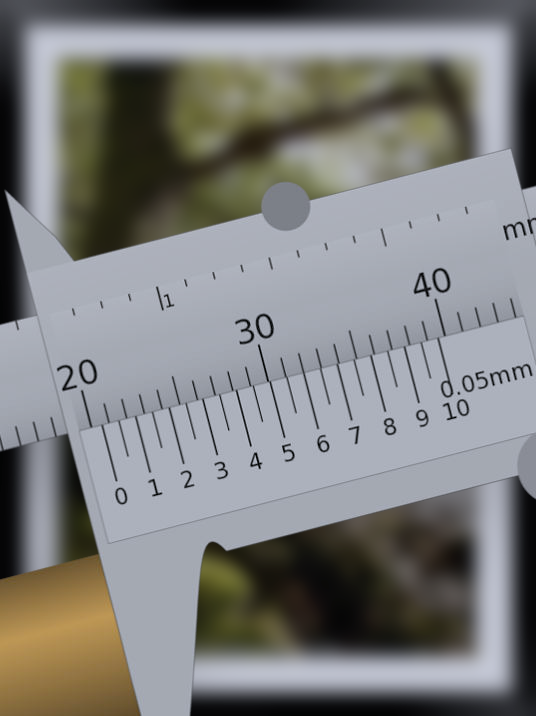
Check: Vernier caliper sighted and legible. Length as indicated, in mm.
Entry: 20.6 mm
